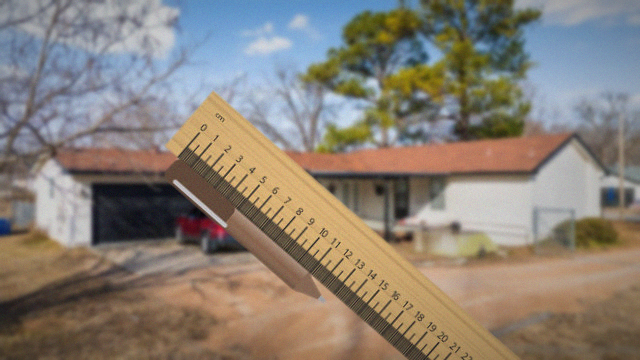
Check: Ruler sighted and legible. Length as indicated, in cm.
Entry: 13 cm
